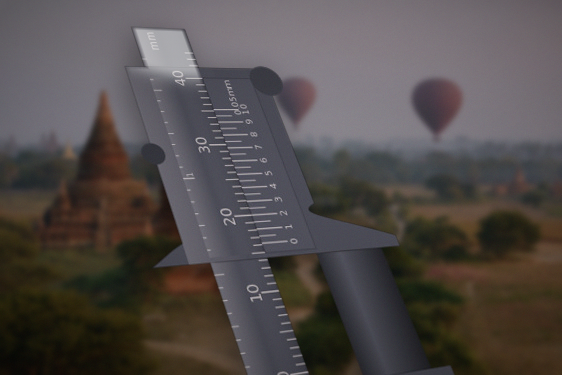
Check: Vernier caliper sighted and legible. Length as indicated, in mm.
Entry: 16.2 mm
